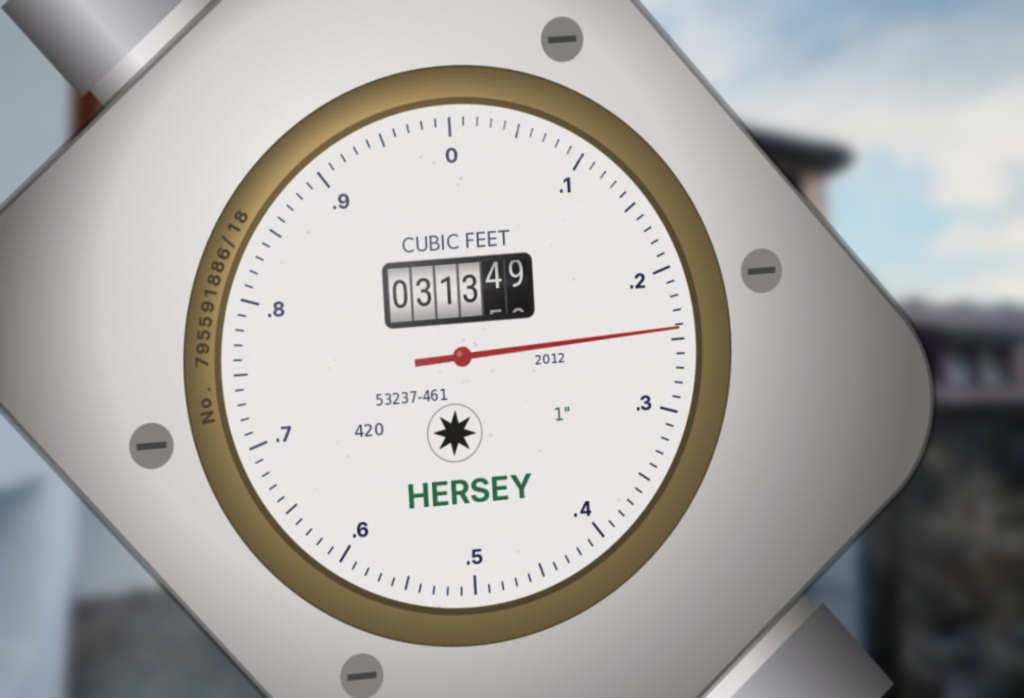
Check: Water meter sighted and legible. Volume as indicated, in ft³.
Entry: 31349.24 ft³
